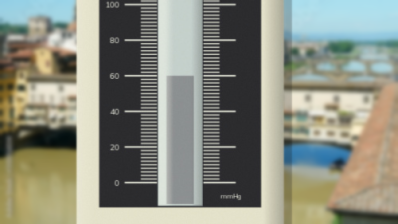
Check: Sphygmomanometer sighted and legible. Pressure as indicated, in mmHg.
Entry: 60 mmHg
